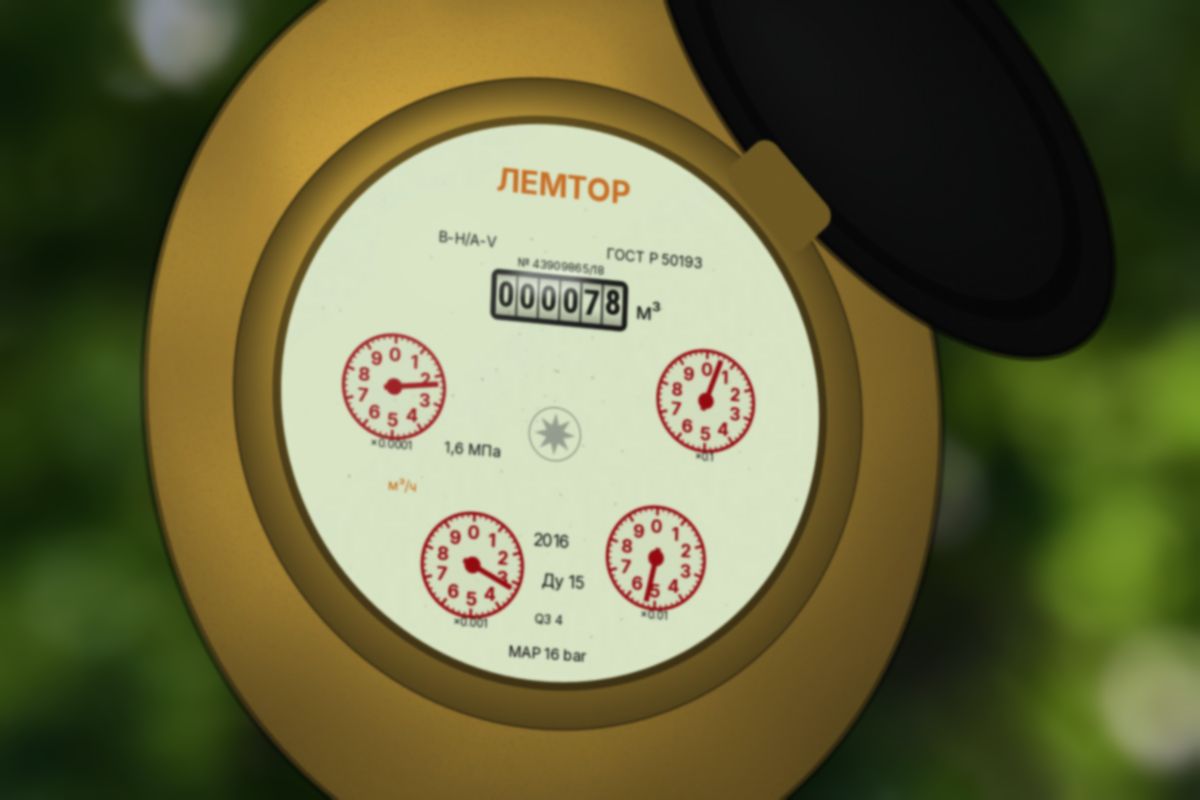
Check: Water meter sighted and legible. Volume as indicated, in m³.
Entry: 78.0532 m³
